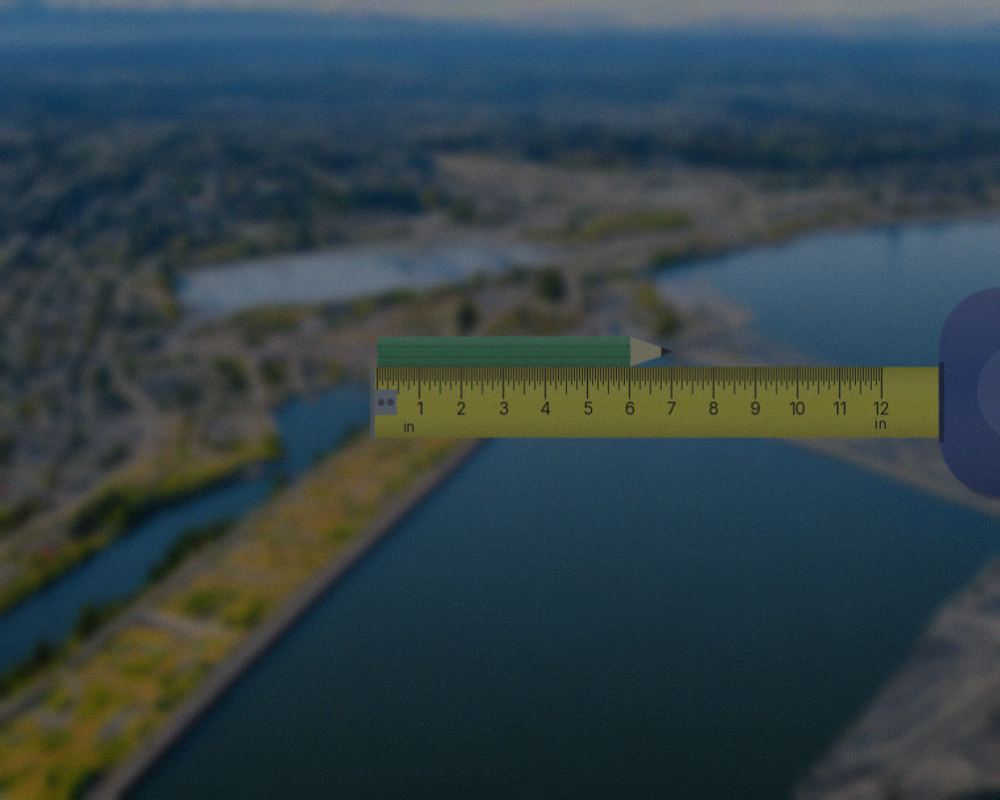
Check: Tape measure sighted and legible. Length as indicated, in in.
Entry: 7 in
